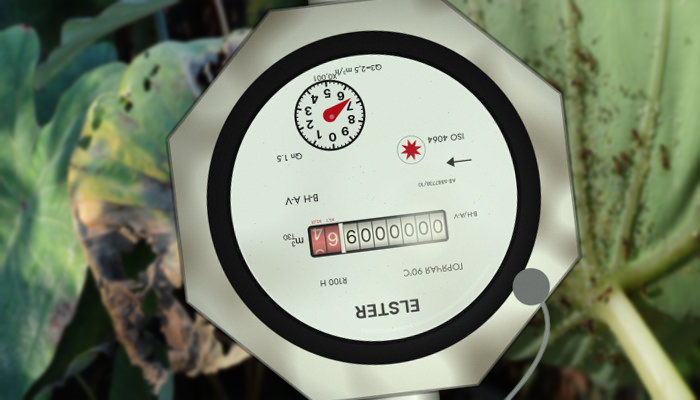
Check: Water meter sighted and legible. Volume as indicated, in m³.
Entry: 9.636 m³
